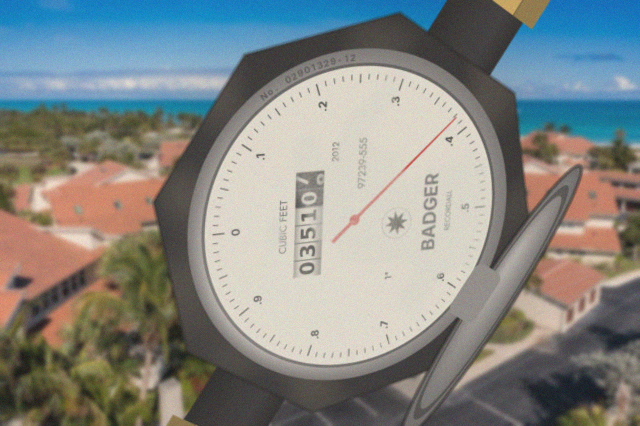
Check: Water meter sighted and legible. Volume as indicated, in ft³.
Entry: 35107.38 ft³
